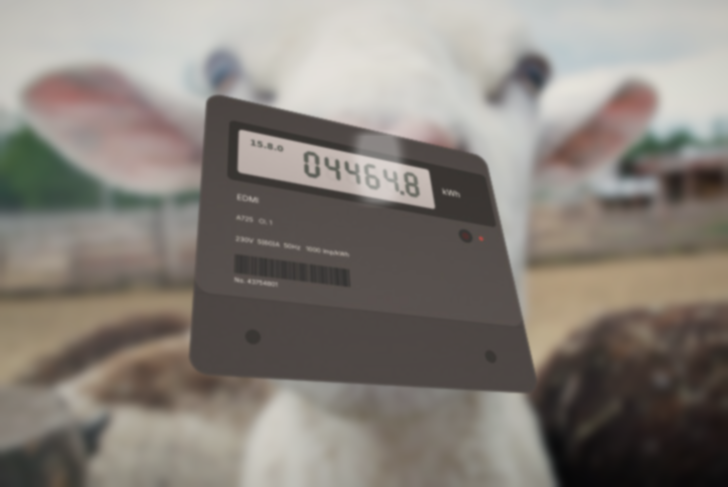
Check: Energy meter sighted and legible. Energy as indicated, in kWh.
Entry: 4464.8 kWh
